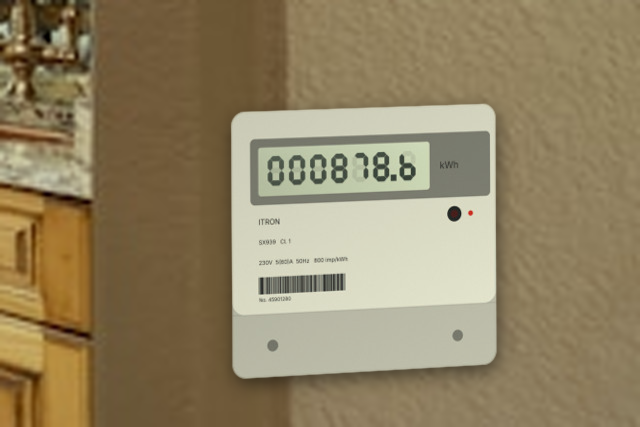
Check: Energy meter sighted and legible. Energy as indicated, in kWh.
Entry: 878.6 kWh
